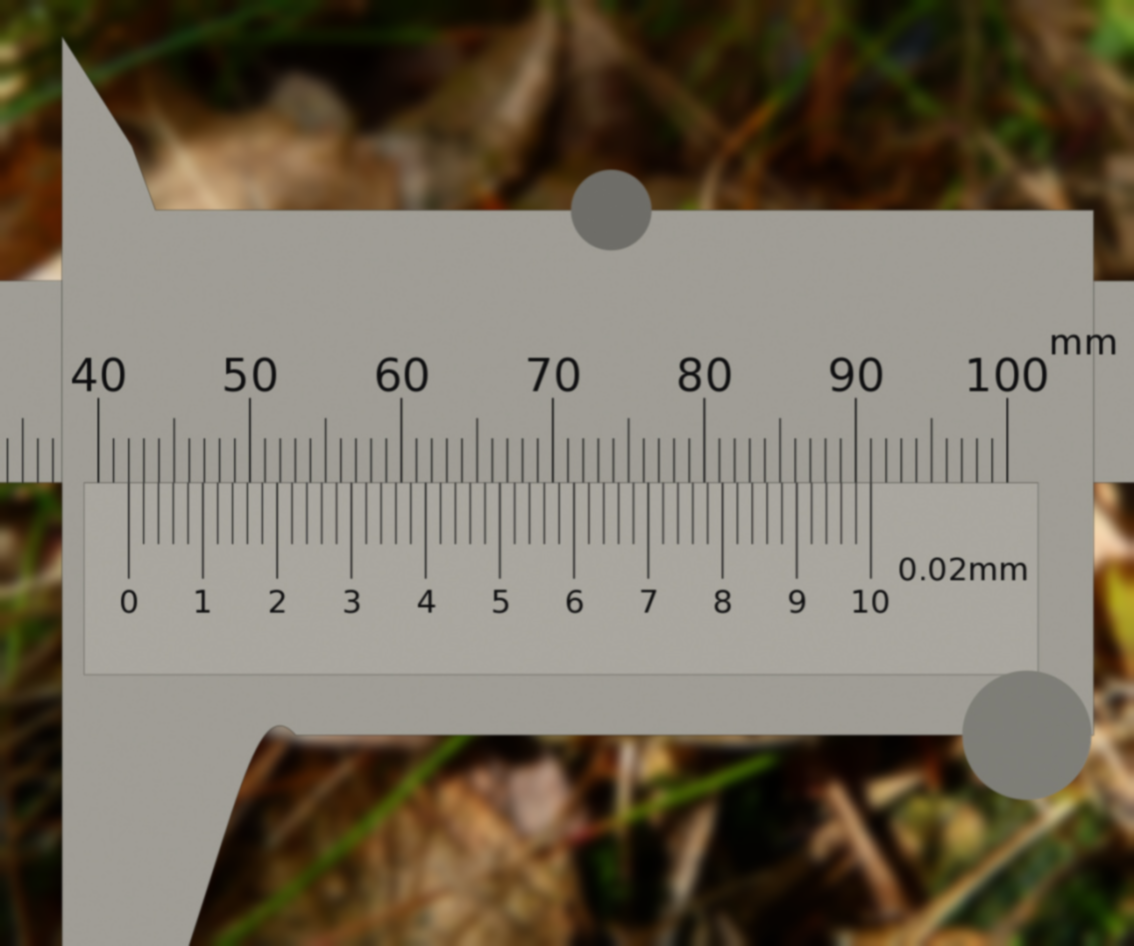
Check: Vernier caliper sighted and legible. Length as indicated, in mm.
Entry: 42.0 mm
